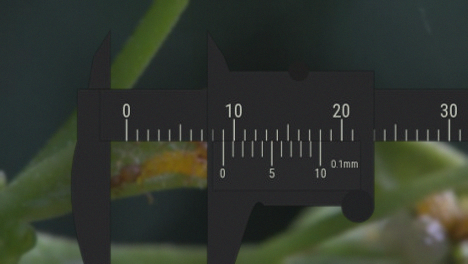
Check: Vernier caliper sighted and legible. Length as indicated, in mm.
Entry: 9.0 mm
